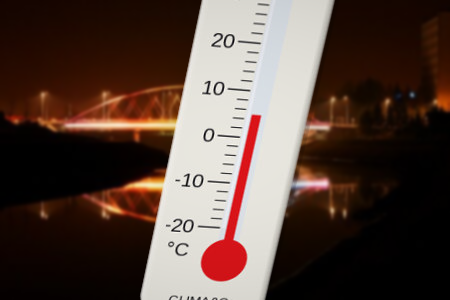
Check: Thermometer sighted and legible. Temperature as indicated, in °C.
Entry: 5 °C
